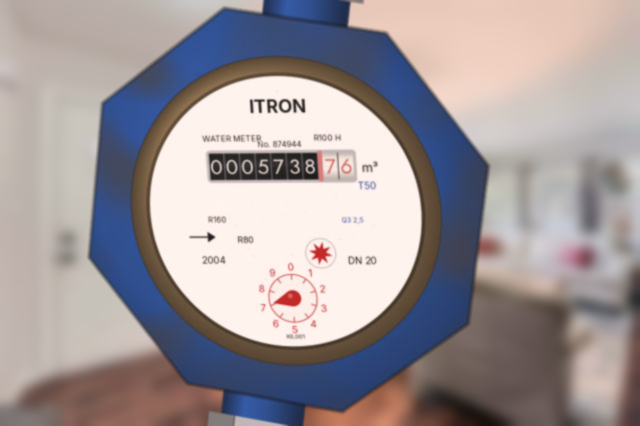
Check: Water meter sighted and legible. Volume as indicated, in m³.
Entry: 5738.767 m³
